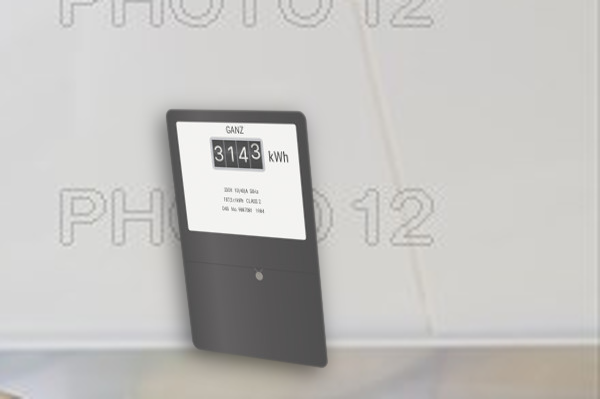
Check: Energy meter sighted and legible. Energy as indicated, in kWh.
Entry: 3143 kWh
